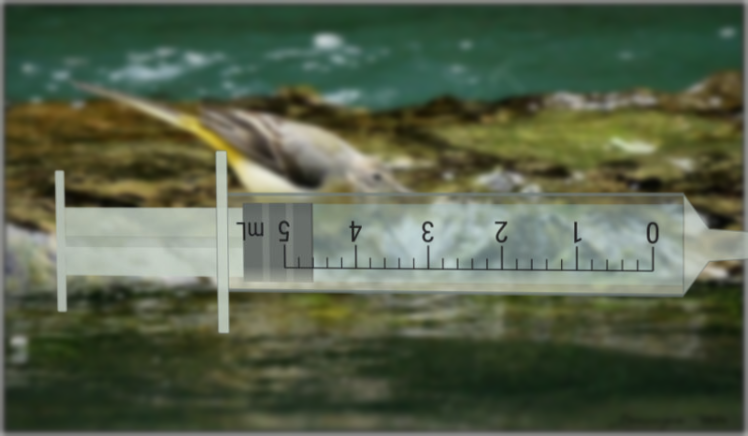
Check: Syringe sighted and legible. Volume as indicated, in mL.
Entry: 4.6 mL
